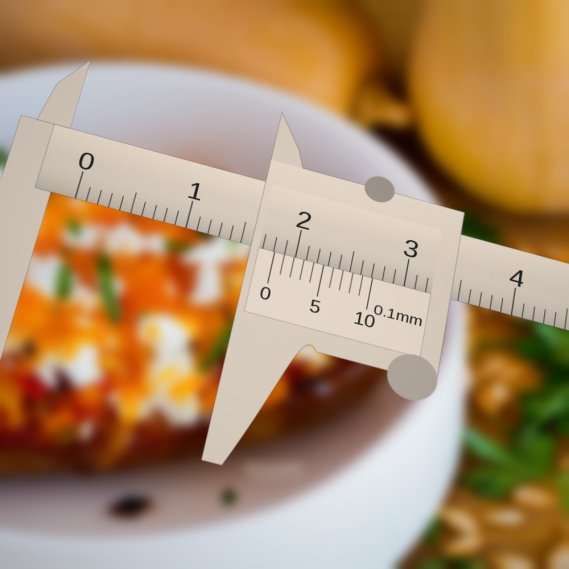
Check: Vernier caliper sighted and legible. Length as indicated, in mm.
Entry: 18.1 mm
